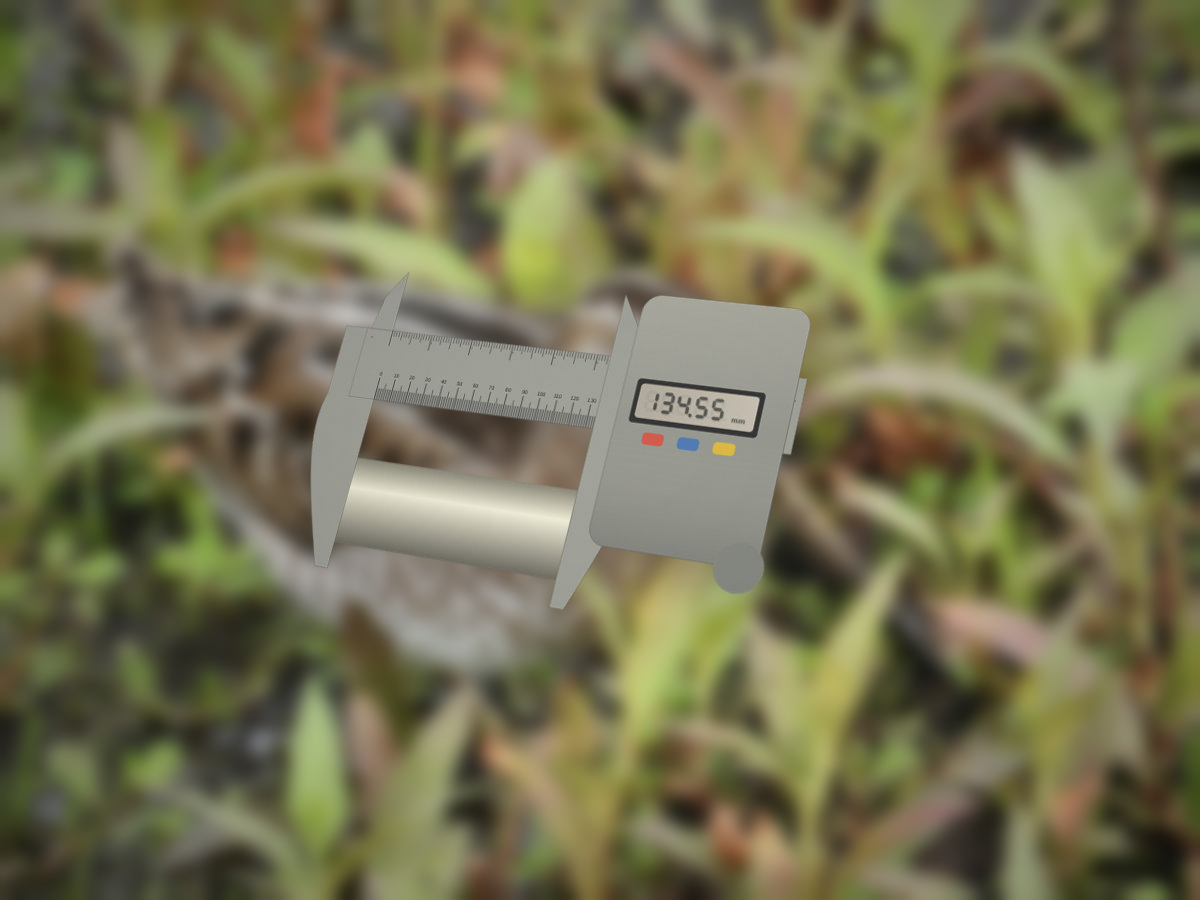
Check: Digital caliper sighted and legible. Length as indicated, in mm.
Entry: 134.55 mm
